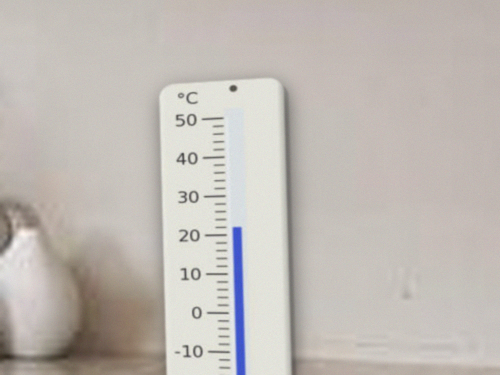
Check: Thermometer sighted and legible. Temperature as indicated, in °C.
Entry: 22 °C
